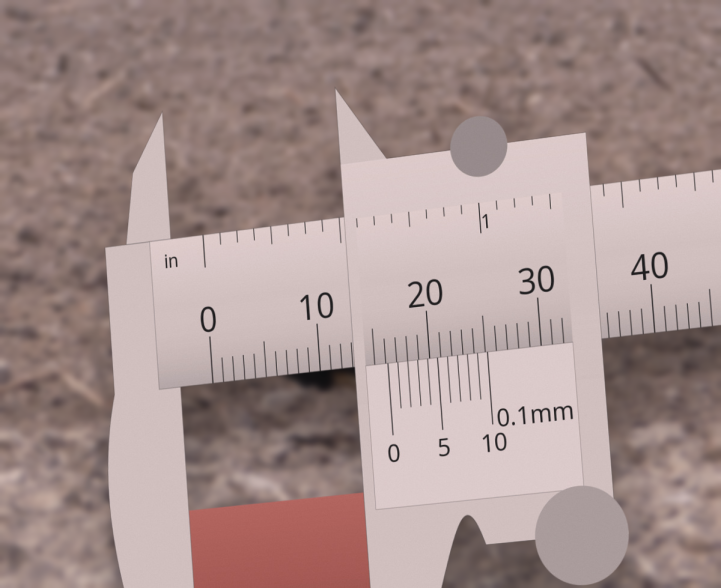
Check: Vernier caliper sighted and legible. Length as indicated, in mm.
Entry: 16.2 mm
